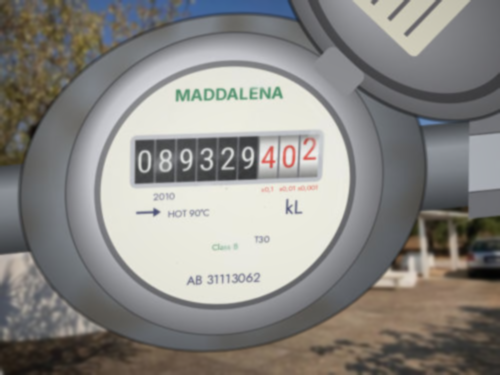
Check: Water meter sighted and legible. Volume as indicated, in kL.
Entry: 89329.402 kL
